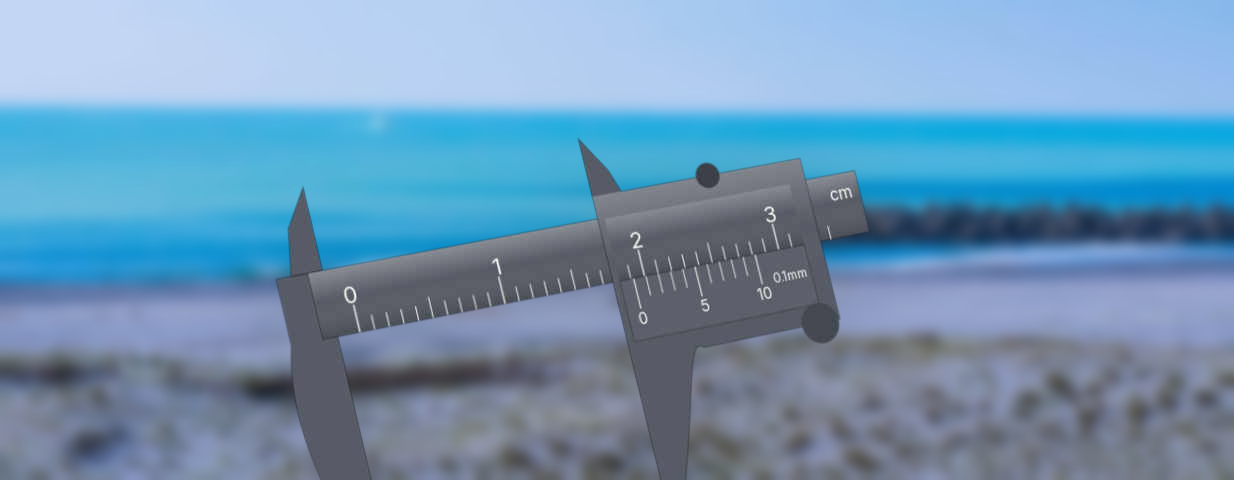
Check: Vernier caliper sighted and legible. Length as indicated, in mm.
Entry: 19.2 mm
